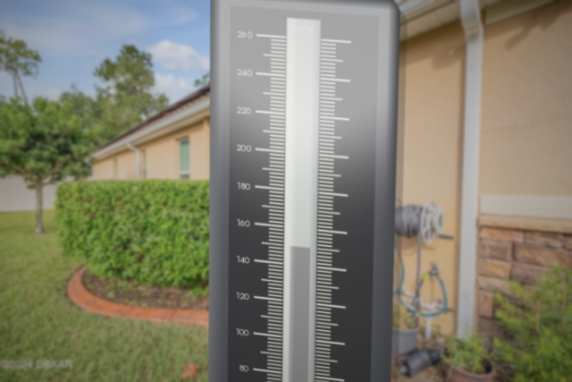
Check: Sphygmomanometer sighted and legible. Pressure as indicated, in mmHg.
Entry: 150 mmHg
